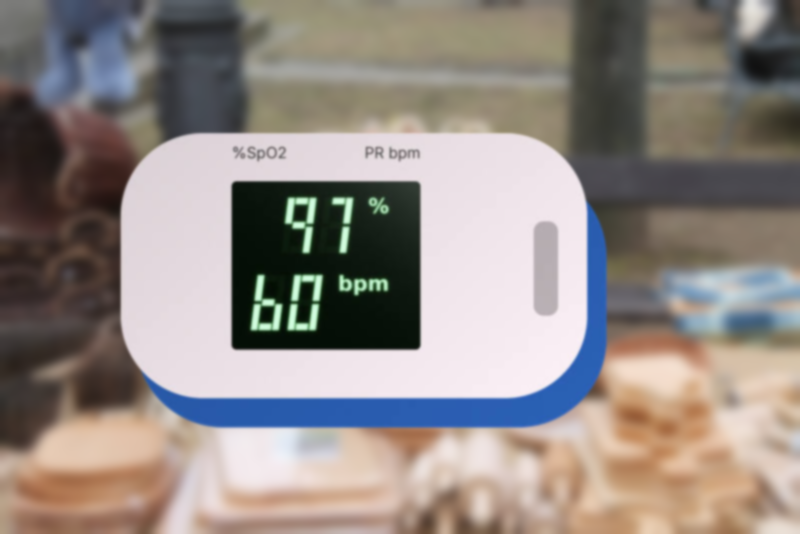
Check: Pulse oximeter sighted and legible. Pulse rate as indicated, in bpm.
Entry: 60 bpm
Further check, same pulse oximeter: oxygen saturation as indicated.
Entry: 97 %
